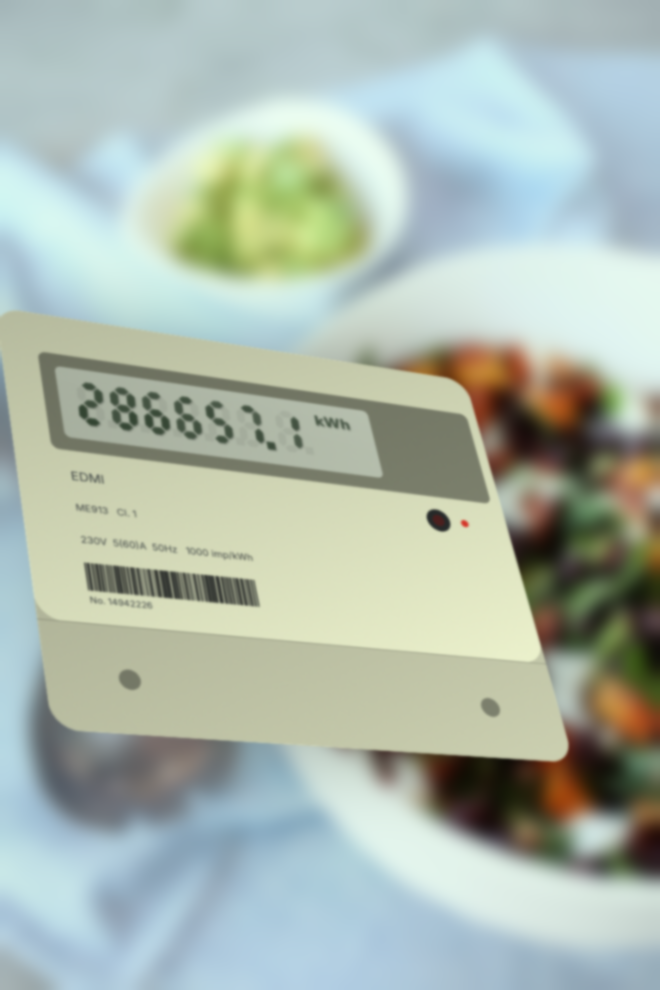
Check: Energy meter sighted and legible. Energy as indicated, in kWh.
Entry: 286657.1 kWh
